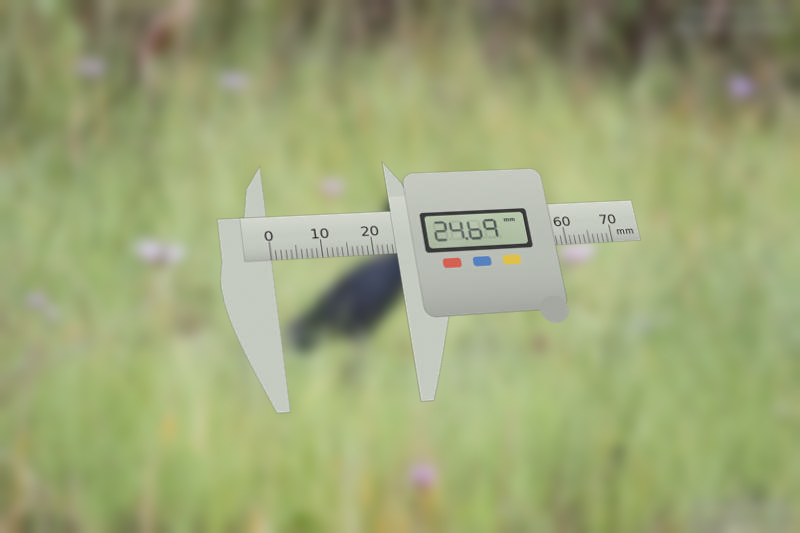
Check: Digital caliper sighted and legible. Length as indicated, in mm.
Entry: 24.69 mm
